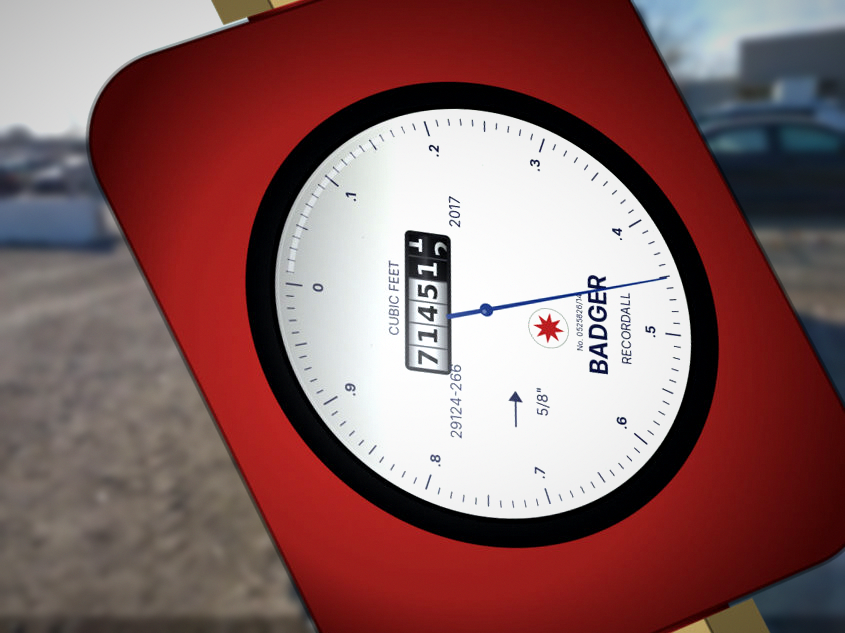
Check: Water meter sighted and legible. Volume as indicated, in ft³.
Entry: 714511.45 ft³
